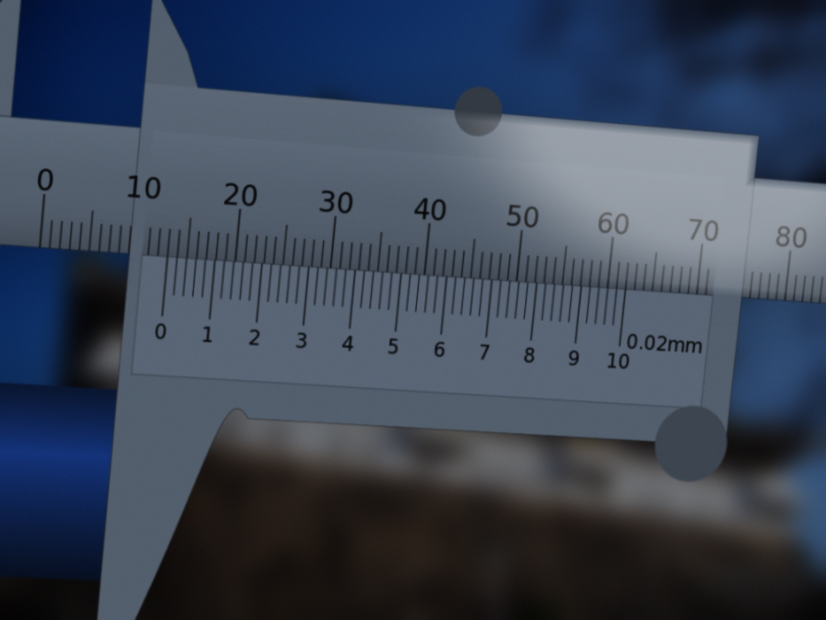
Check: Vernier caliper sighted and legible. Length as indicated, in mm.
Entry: 13.0 mm
